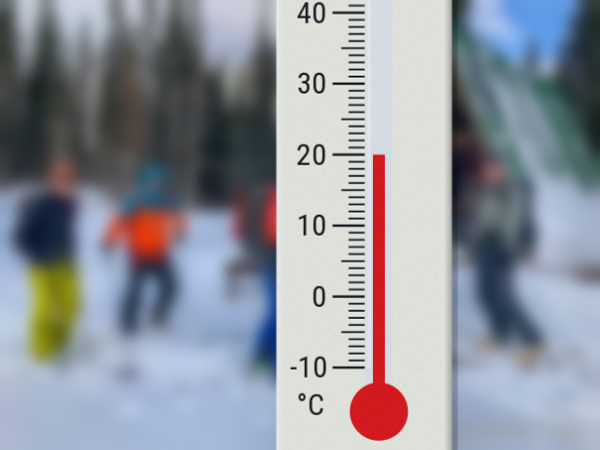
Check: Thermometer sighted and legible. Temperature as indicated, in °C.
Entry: 20 °C
